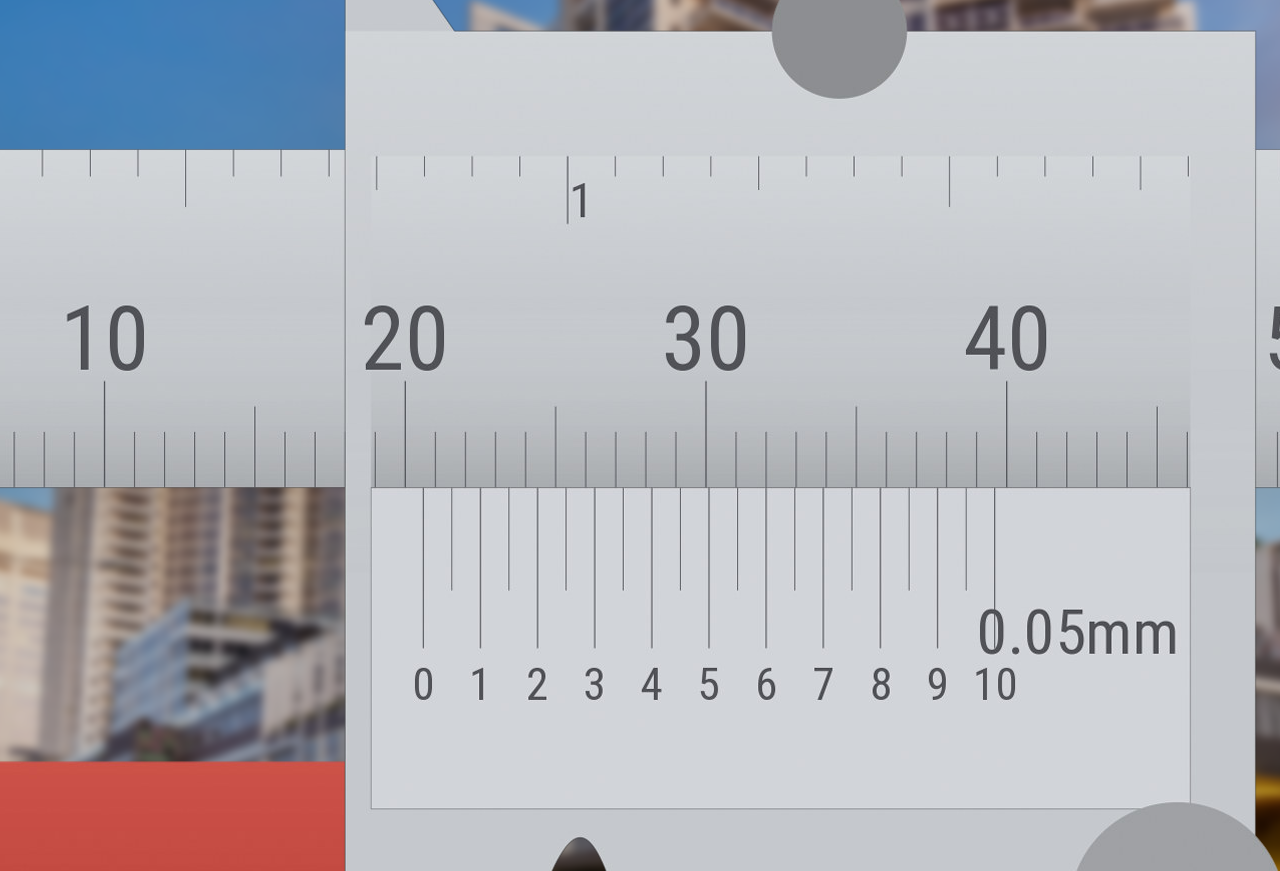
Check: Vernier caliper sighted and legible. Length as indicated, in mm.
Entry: 20.60 mm
